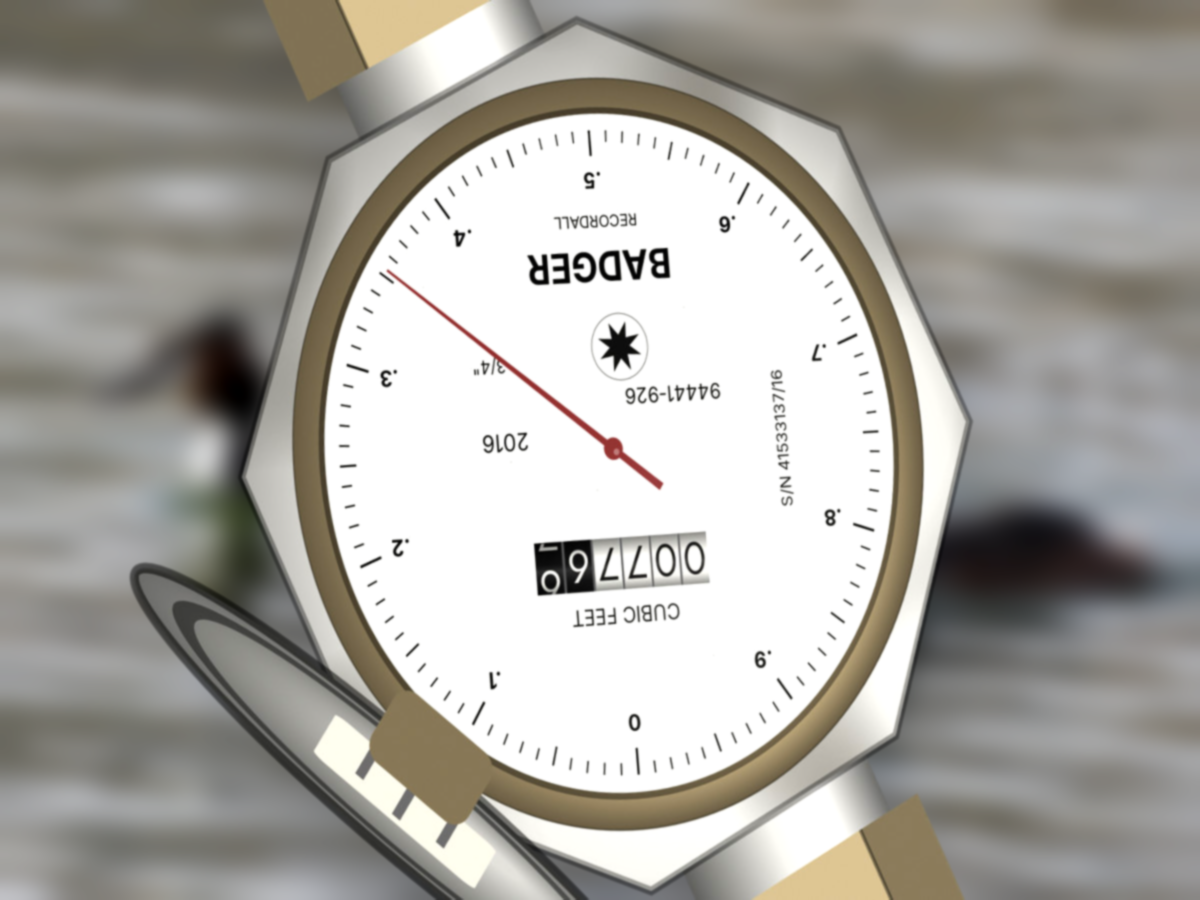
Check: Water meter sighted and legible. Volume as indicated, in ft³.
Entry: 7766.35 ft³
